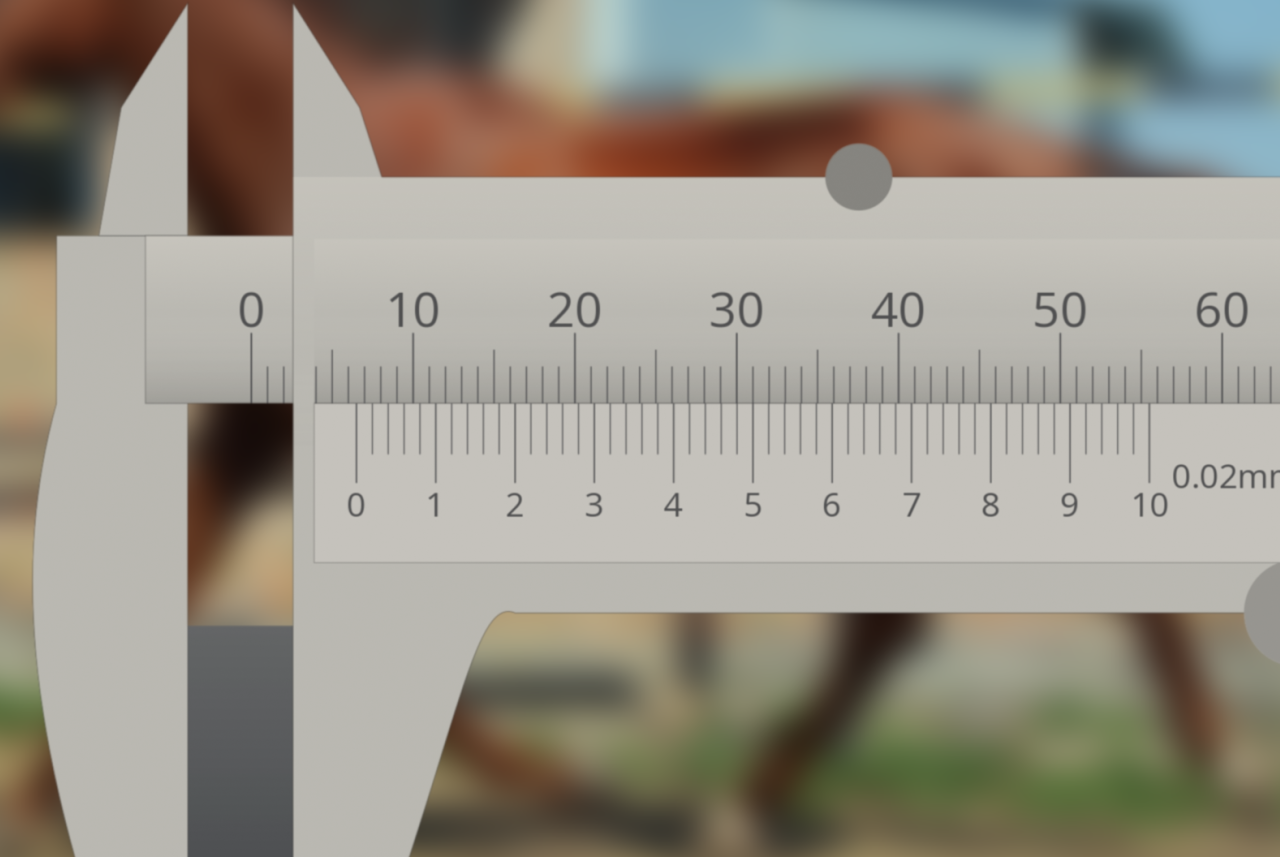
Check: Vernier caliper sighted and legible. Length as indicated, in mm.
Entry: 6.5 mm
